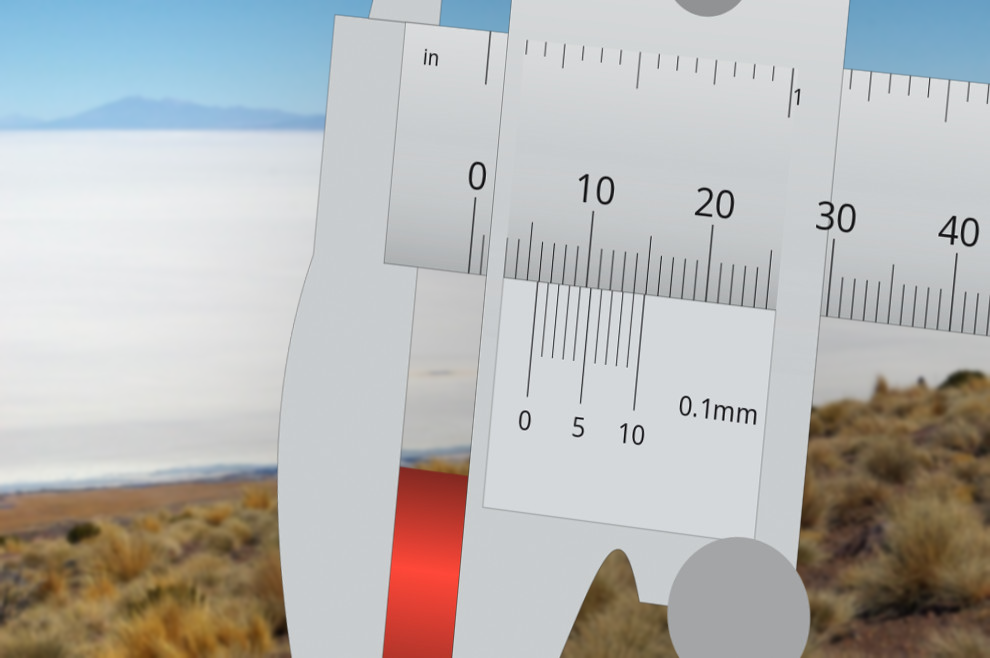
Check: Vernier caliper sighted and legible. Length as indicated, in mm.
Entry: 5.9 mm
